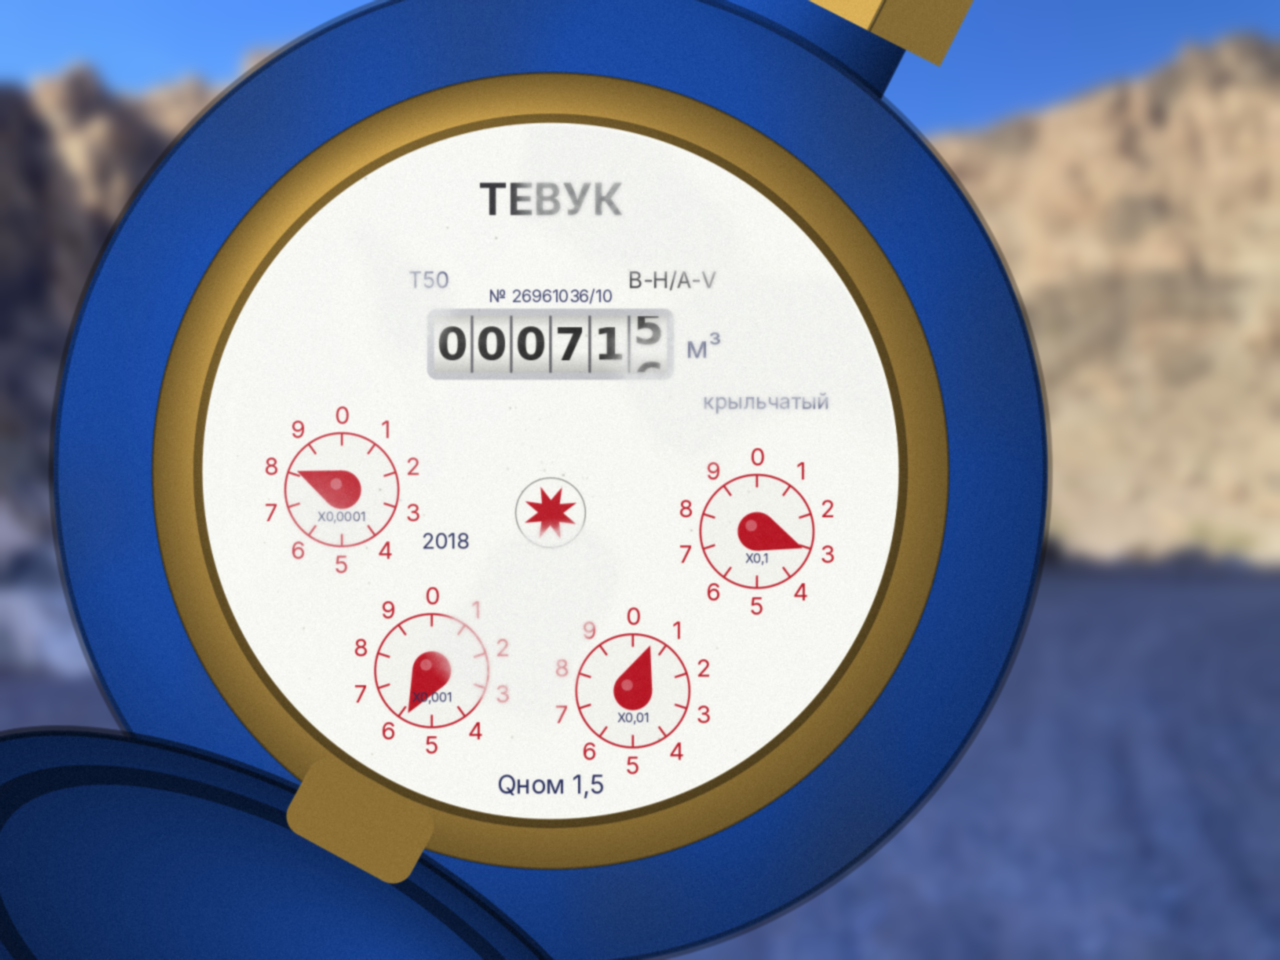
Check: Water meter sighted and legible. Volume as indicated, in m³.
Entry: 715.3058 m³
